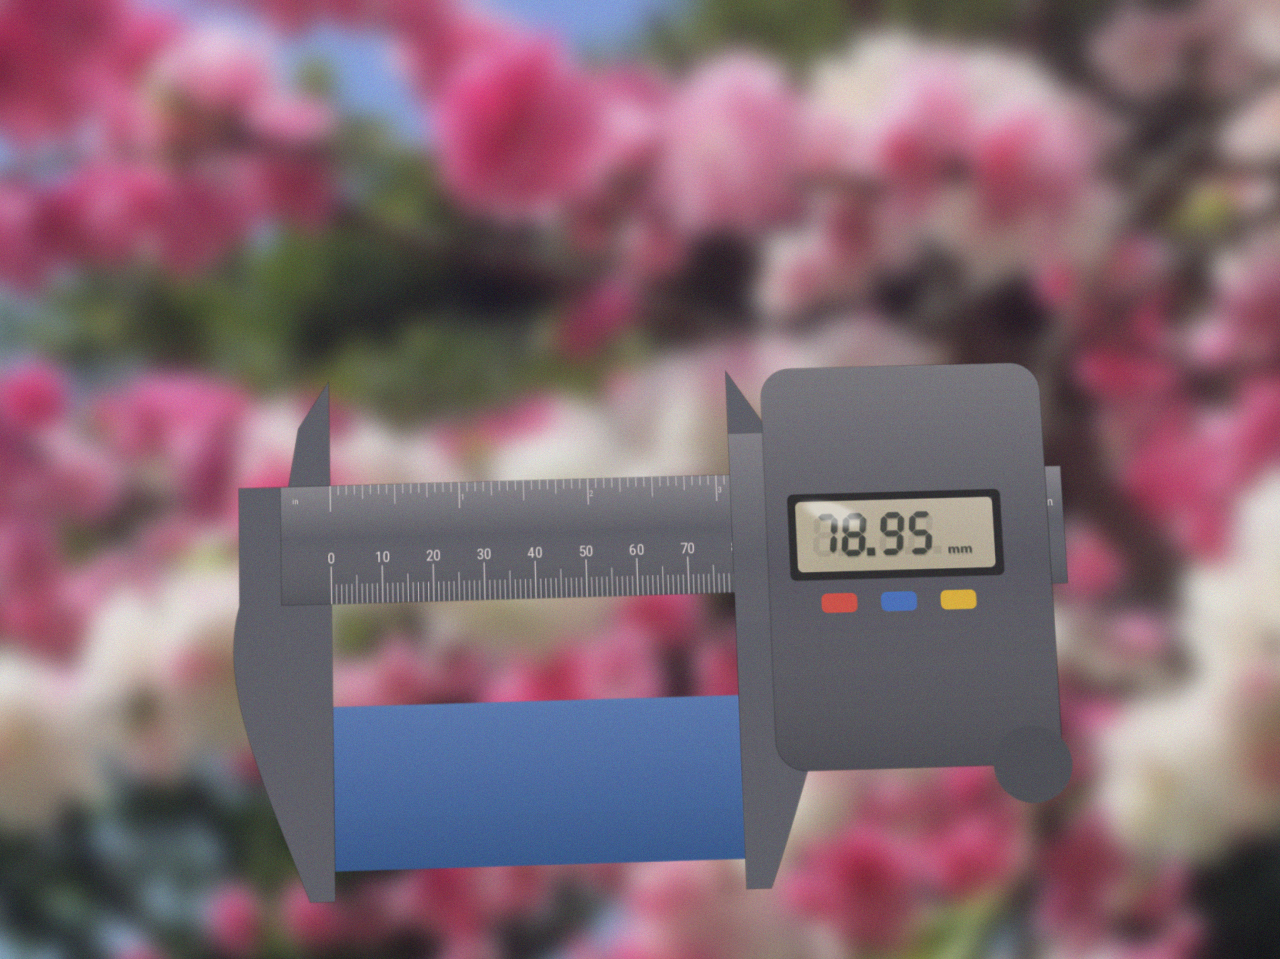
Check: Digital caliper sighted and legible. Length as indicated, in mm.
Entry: 78.95 mm
